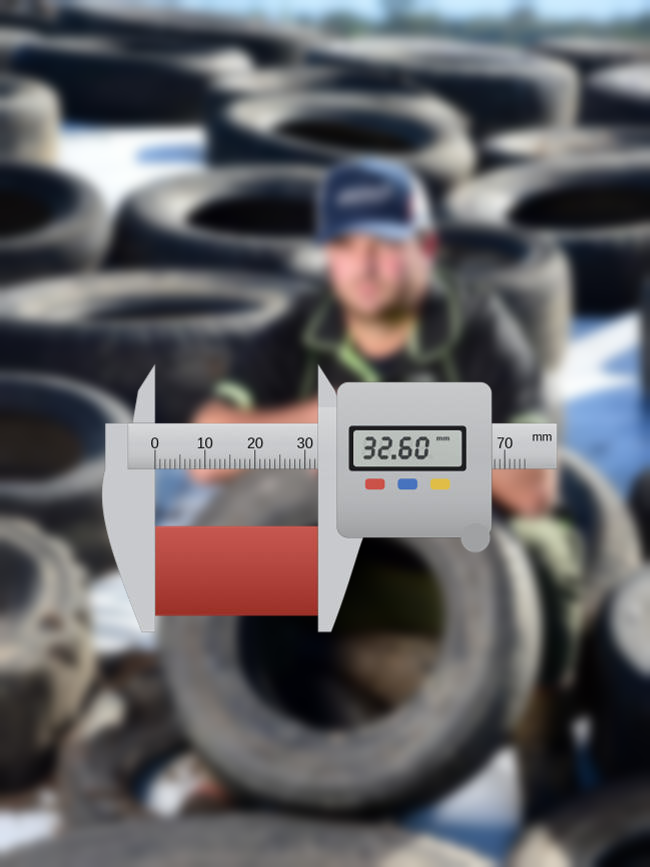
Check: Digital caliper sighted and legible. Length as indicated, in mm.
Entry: 32.60 mm
